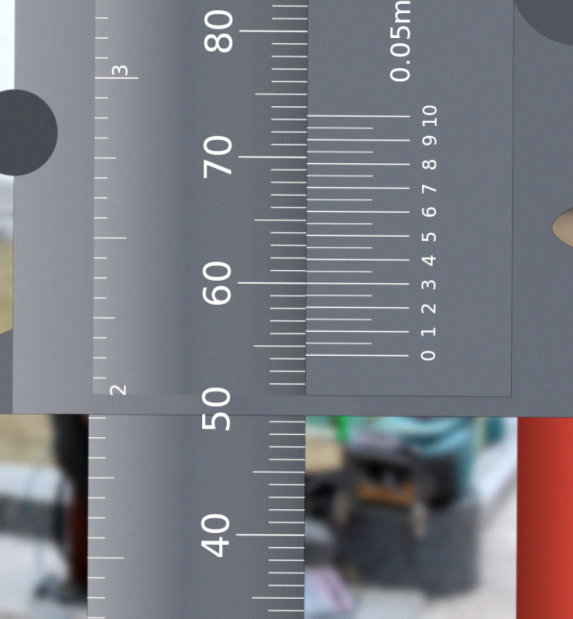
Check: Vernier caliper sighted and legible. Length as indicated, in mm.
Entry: 54.3 mm
